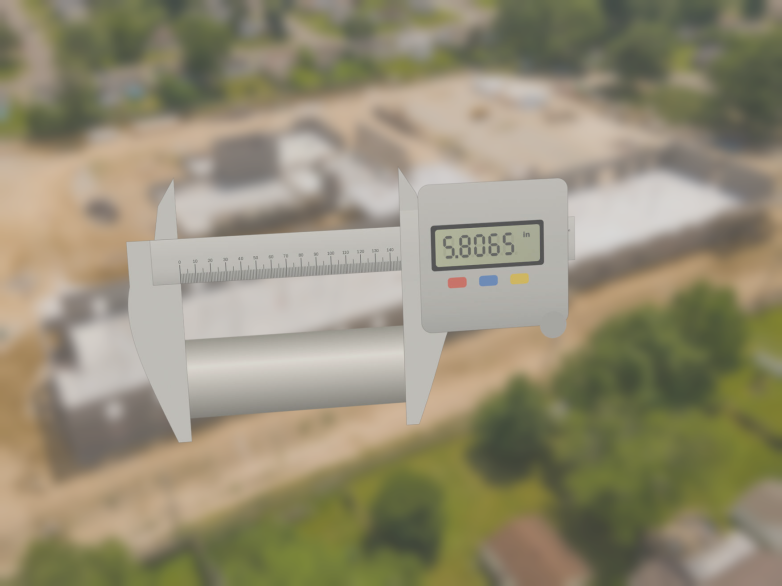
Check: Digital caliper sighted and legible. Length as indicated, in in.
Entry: 5.8065 in
